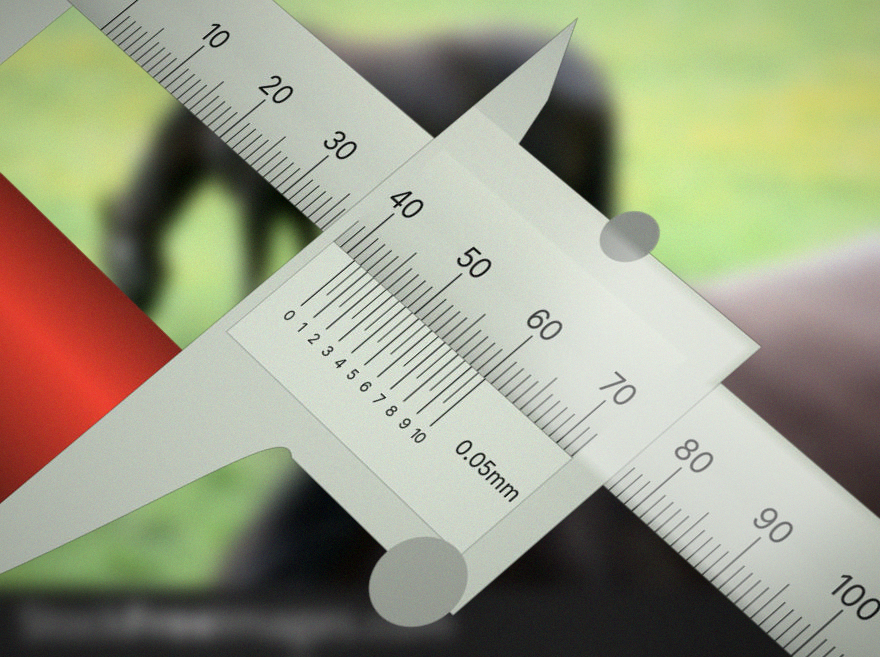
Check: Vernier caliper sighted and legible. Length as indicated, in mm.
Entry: 41.2 mm
